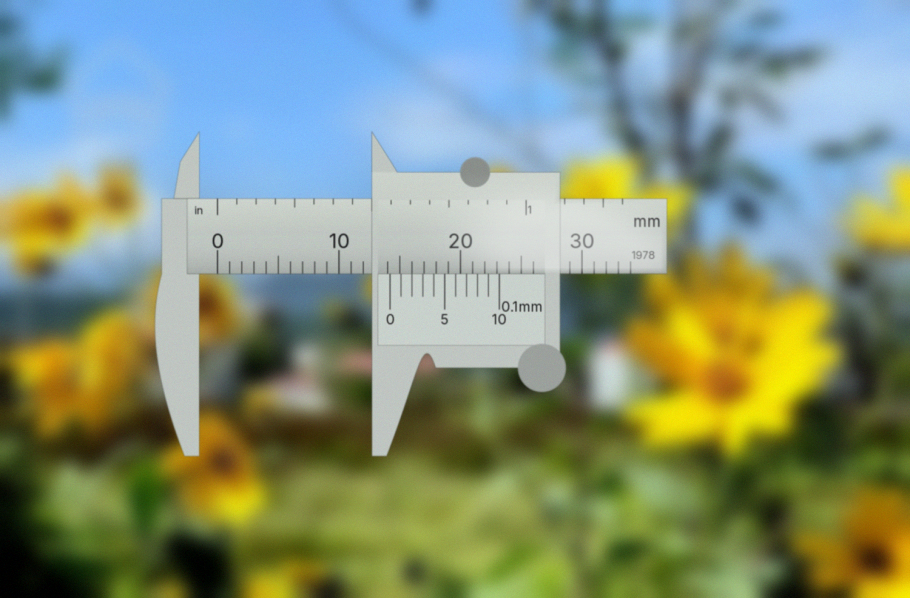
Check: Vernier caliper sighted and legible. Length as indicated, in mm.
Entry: 14.2 mm
